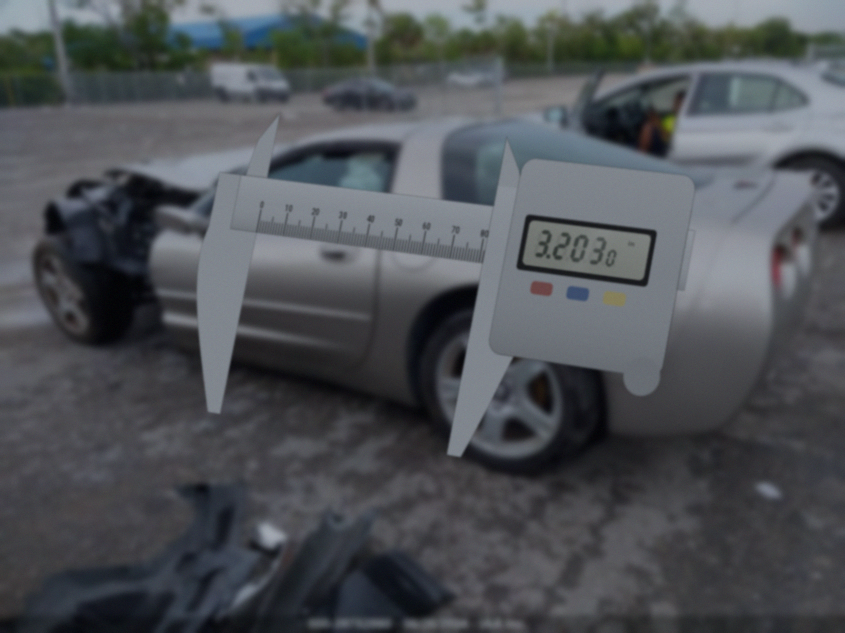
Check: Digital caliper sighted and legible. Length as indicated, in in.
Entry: 3.2030 in
